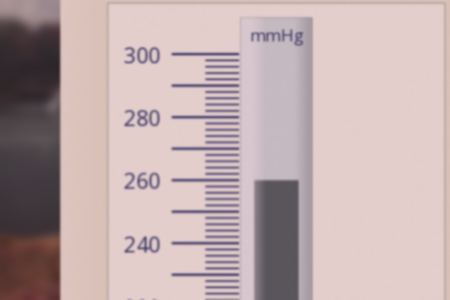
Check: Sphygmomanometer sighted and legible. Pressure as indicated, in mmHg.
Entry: 260 mmHg
